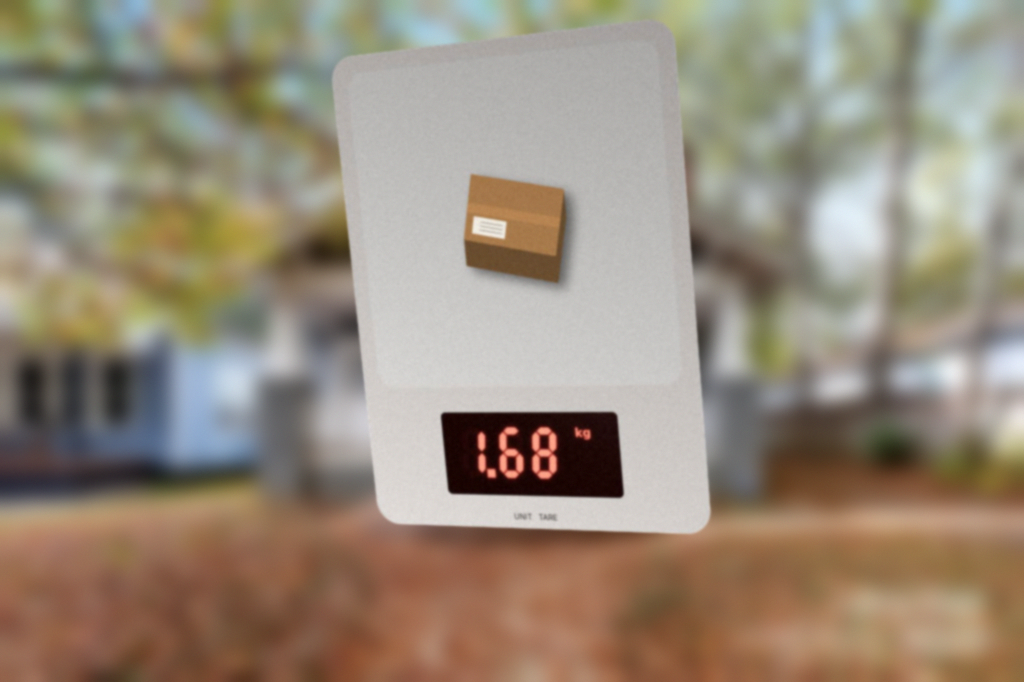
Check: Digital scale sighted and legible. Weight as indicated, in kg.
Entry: 1.68 kg
